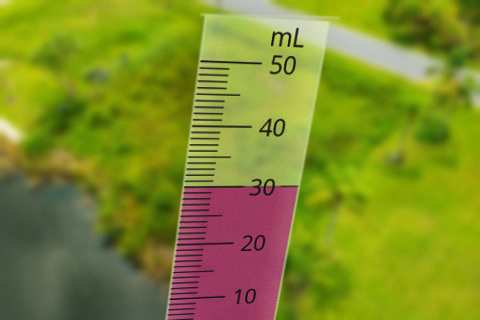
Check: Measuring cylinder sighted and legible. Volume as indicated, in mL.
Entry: 30 mL
